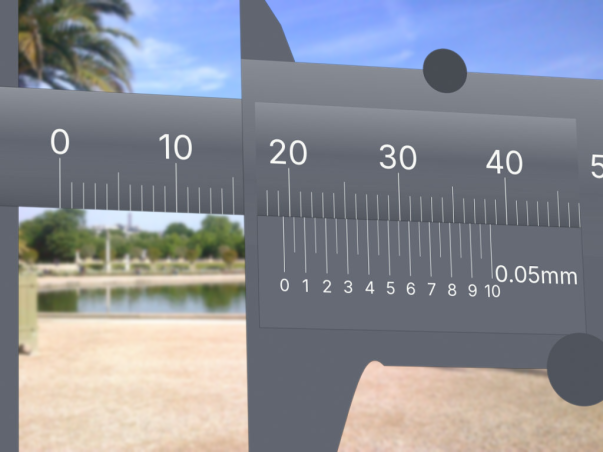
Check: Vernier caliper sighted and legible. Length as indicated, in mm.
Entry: 19.4 mm
